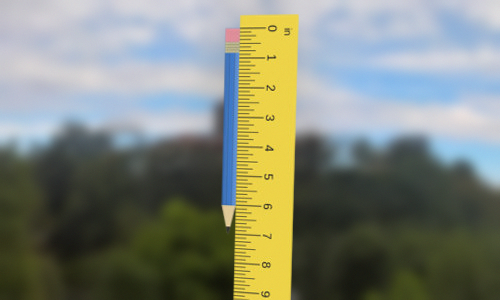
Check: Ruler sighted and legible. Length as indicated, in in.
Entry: 7 in
